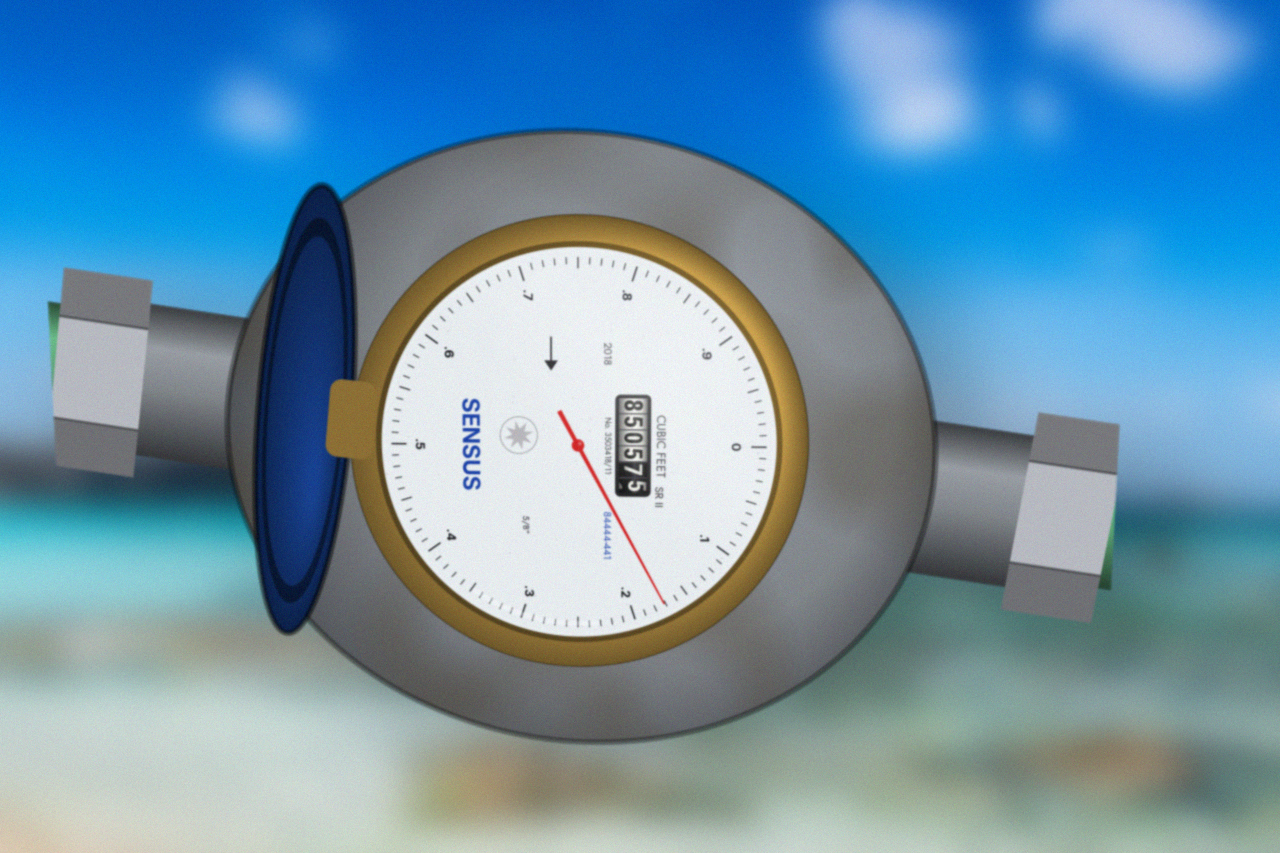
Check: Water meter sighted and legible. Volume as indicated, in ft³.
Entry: 850575.17 ft³
